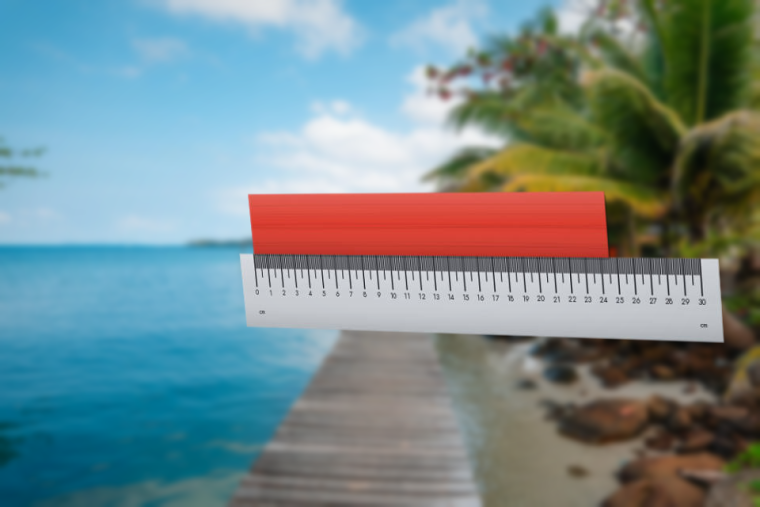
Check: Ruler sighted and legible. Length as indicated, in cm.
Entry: 24.5 cm
